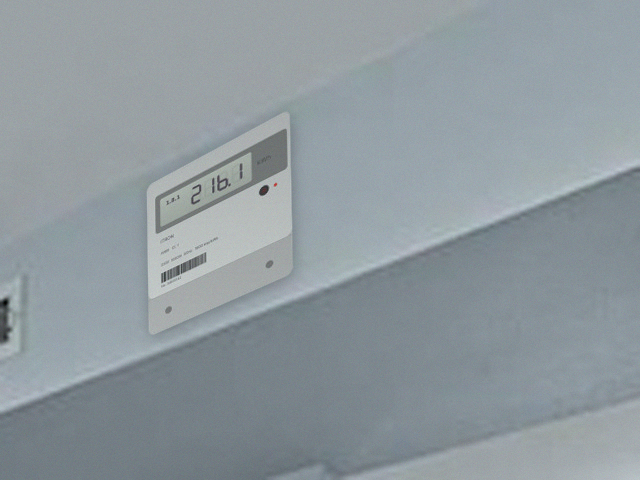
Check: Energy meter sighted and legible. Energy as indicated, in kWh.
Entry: 216.1 kWh
